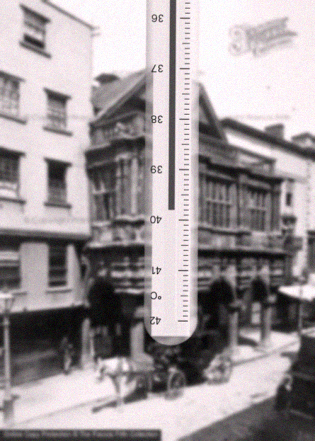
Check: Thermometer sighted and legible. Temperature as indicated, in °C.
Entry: 39.8 °C
